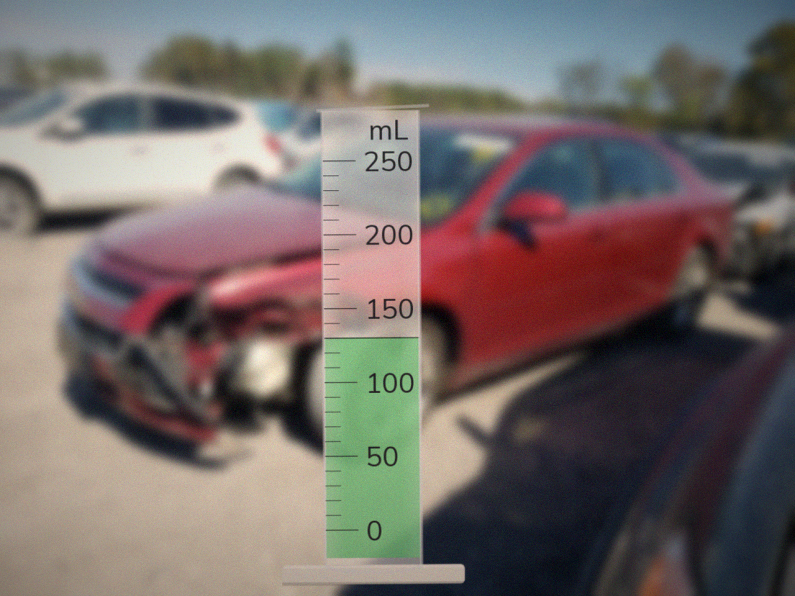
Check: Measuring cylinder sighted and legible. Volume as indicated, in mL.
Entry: 130 mL
